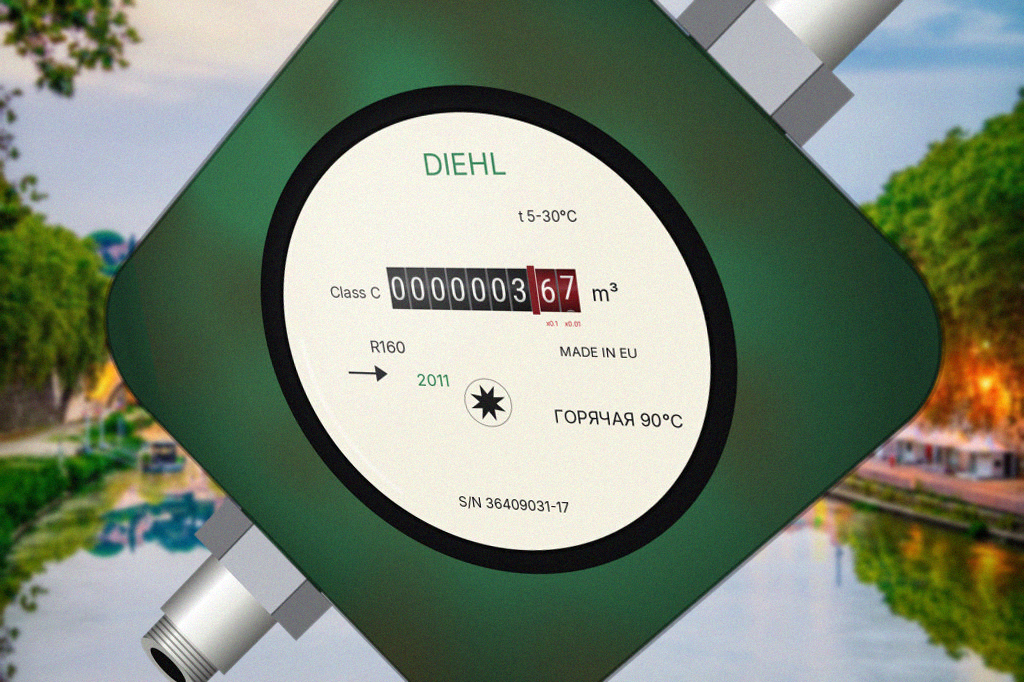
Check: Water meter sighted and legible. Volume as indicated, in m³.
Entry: 3.67 m³
